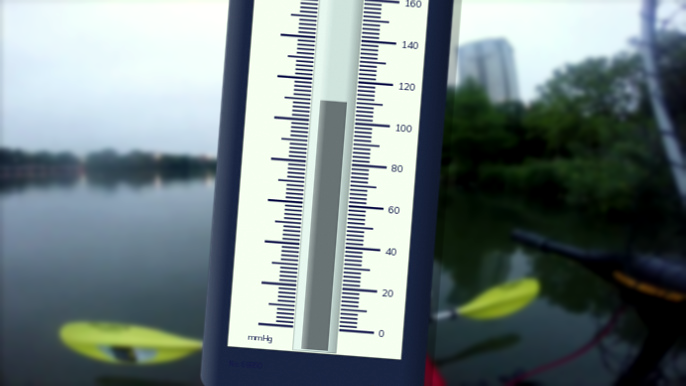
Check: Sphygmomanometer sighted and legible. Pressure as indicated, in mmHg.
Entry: 110 mmHg
